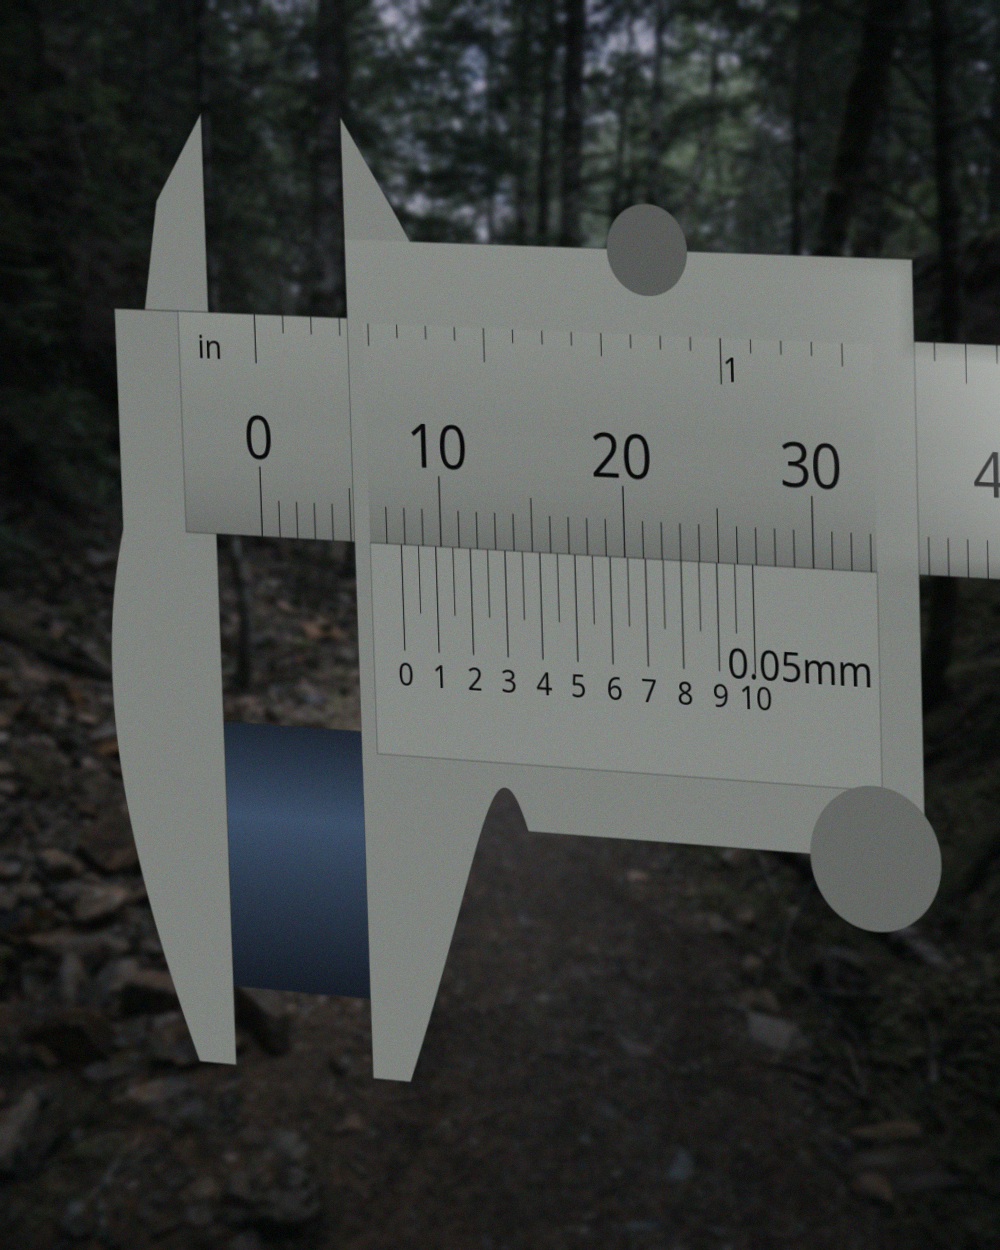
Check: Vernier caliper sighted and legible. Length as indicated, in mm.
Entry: 7.8 mm
